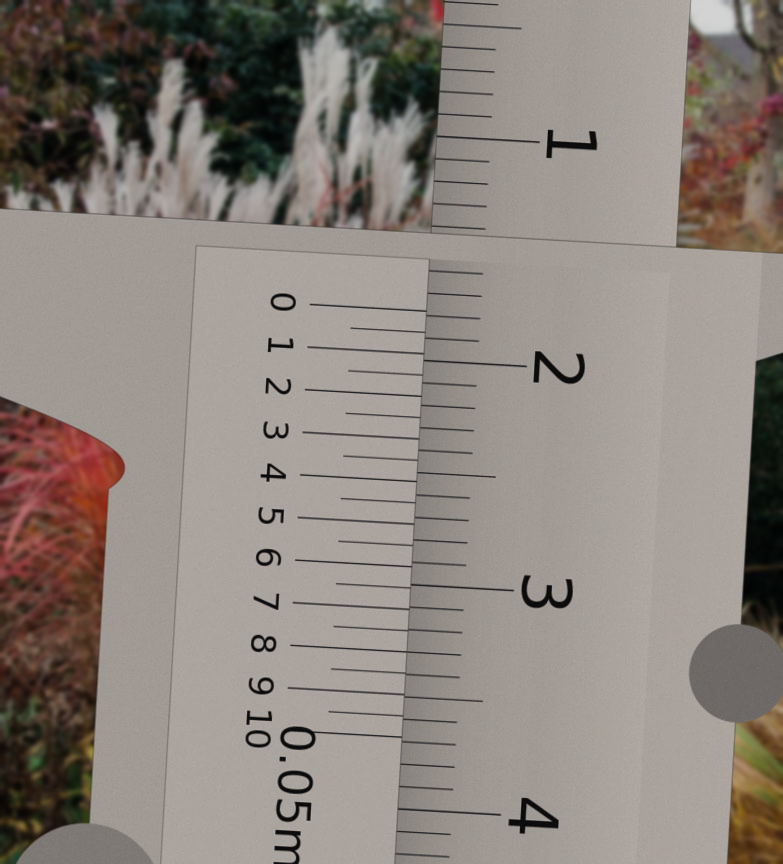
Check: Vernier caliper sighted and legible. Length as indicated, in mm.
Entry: 17.8 mm
